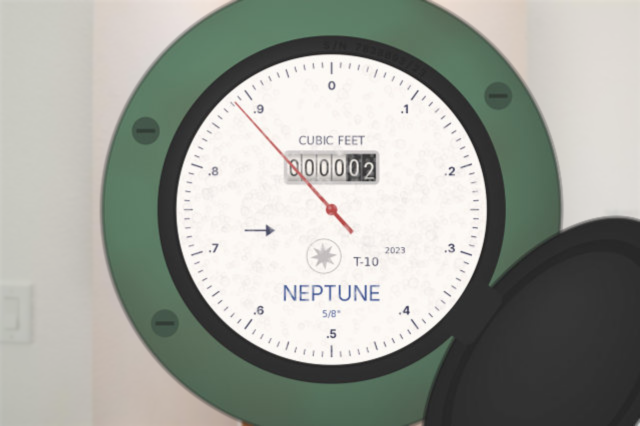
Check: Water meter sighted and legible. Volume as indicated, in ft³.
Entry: 1.88 ft³
